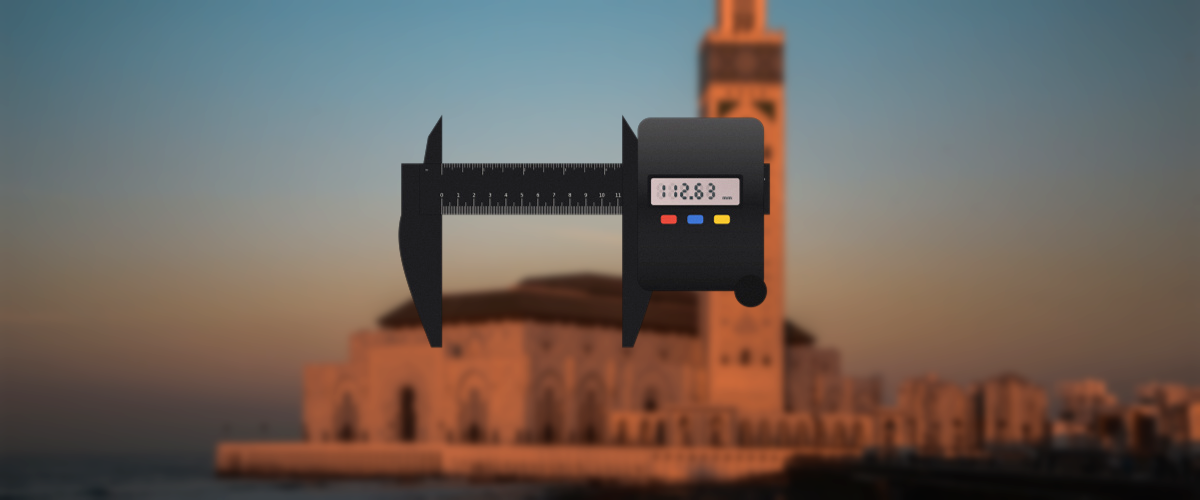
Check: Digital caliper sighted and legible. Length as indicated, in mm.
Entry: 112.63 mm
